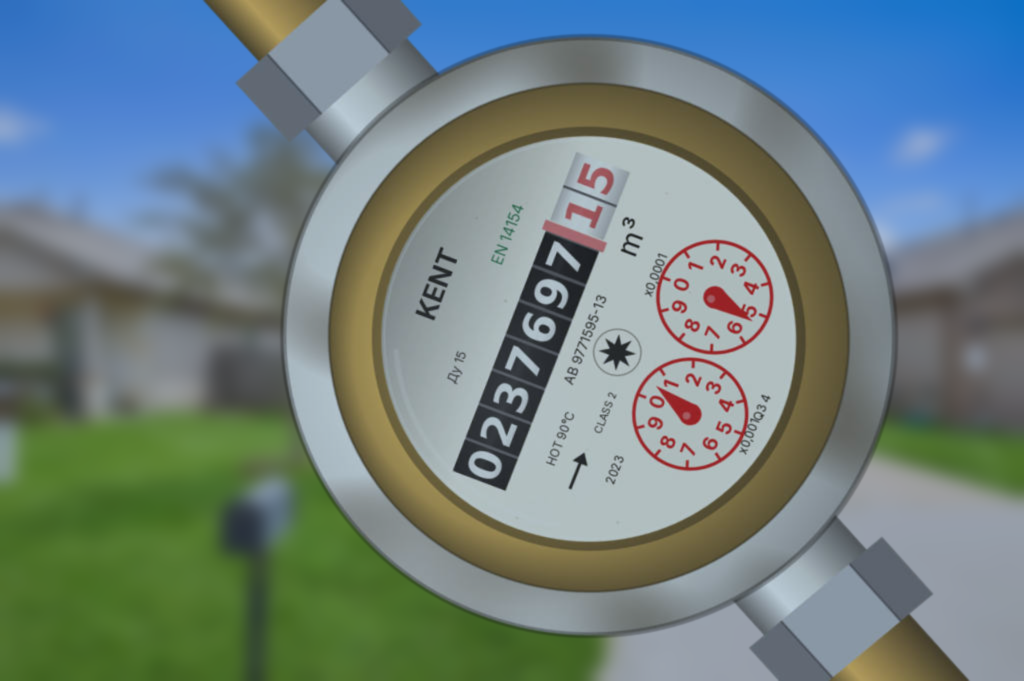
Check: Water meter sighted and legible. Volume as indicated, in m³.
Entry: 237697.1505 m³
